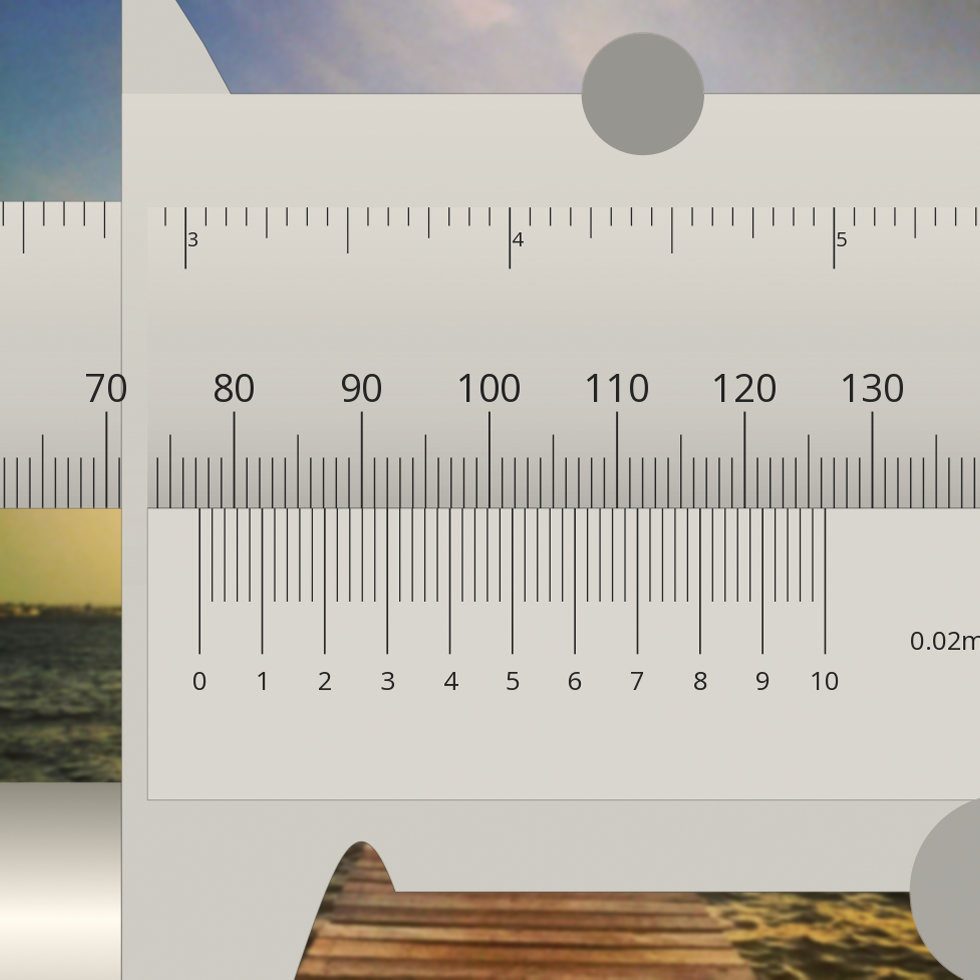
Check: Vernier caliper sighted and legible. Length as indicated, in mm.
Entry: 77.3 mm
